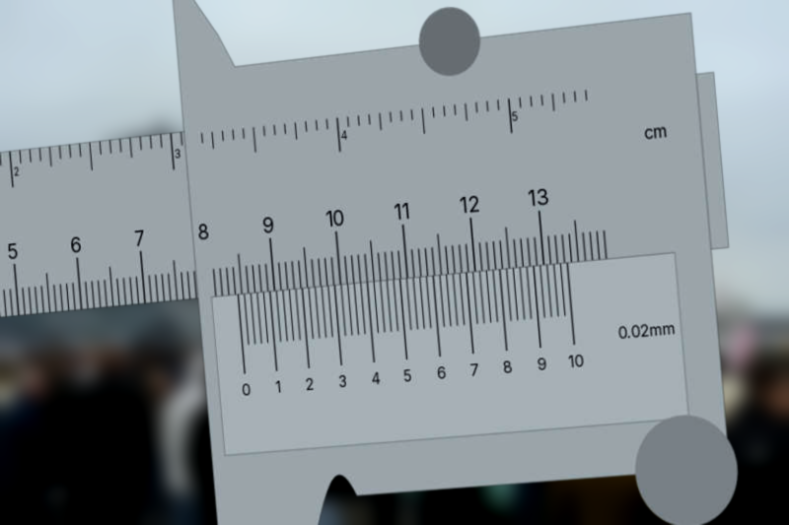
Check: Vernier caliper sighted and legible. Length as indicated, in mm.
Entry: 84.4 mm
